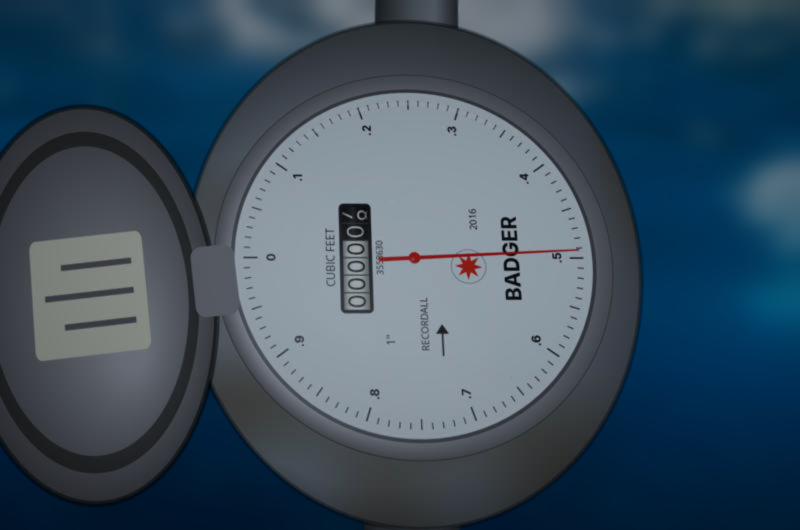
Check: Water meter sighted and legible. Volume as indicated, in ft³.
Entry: 7.49 ft³
